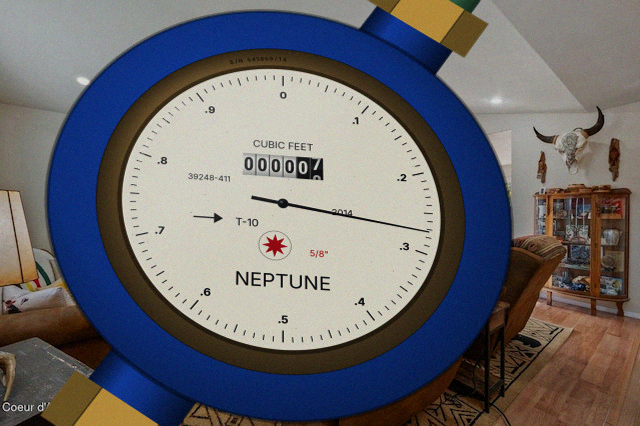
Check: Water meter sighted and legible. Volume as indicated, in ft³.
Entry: 7.27 ft³
